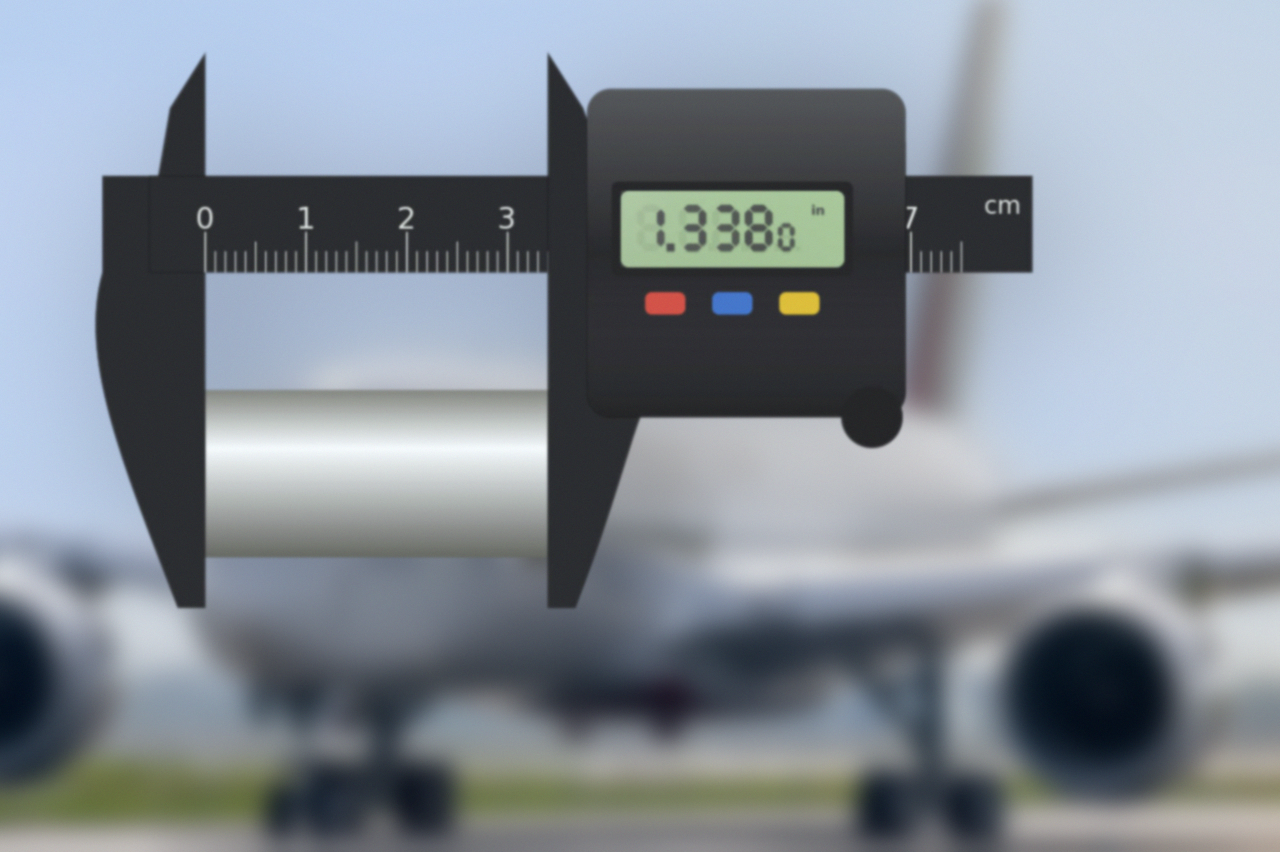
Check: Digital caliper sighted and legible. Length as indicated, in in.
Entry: 1.3380 in
